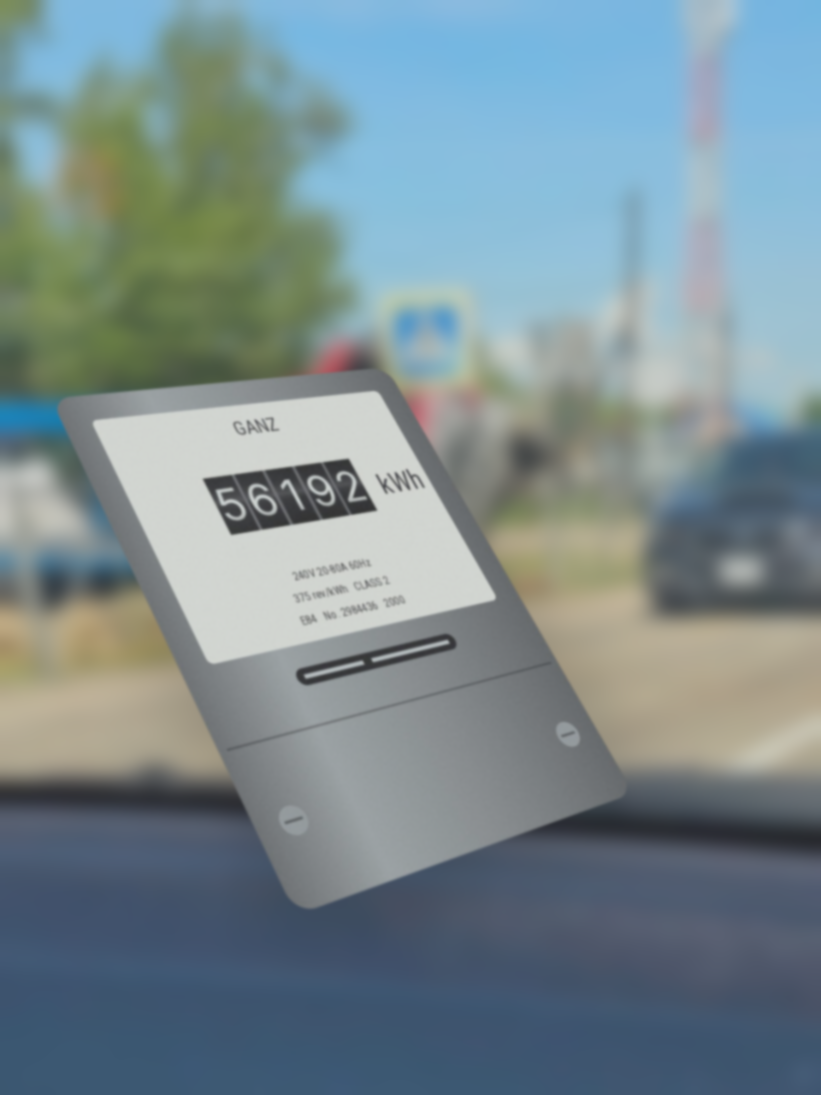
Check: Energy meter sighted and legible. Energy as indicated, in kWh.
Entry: 56192 kWh
